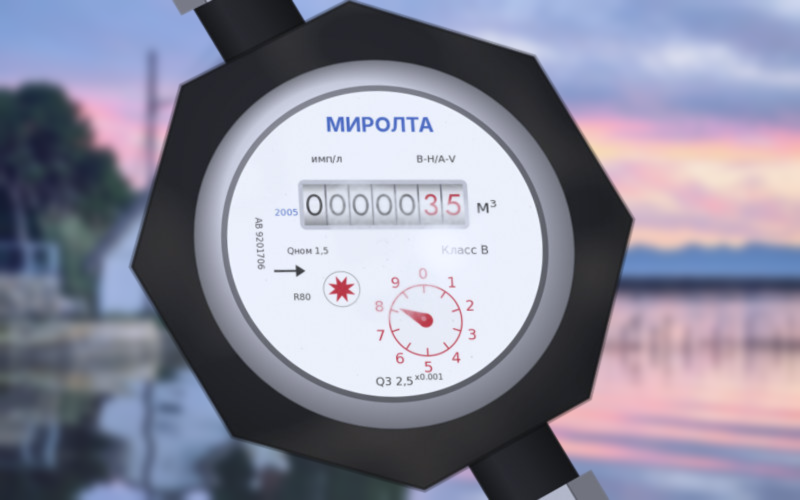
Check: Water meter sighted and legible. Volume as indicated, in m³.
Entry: 0.358 m³
